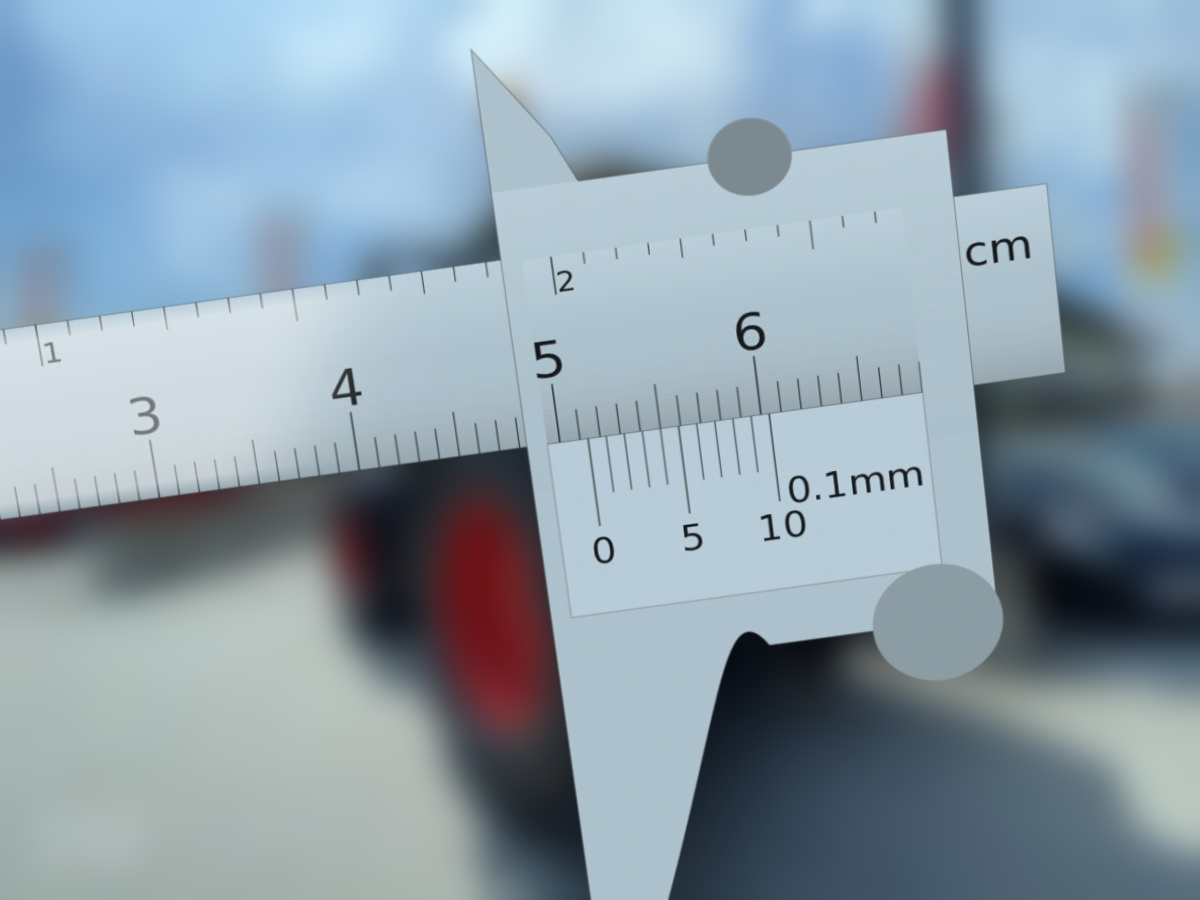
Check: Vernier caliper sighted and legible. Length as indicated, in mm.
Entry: 51.4 mm
